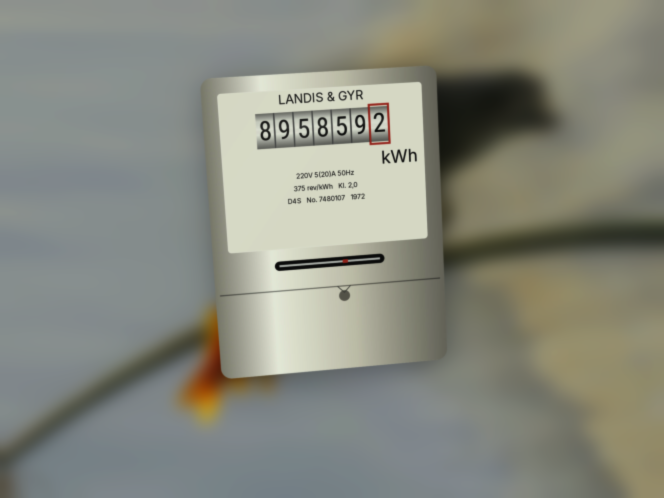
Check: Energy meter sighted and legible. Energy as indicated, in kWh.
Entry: 895859.2 kWh
